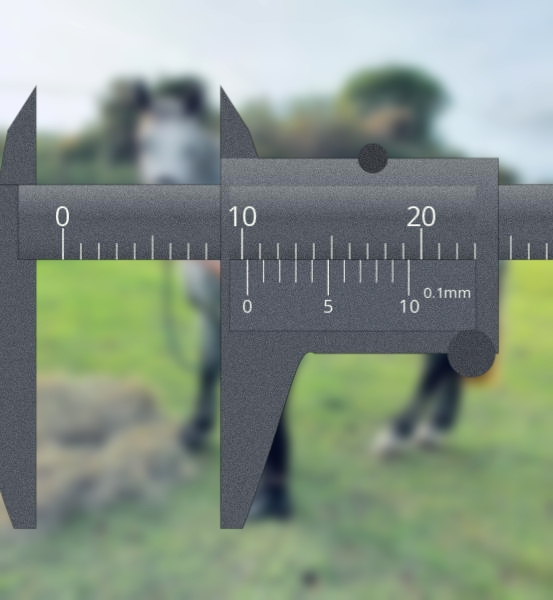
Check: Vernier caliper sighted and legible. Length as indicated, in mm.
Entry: 10.3 mm
